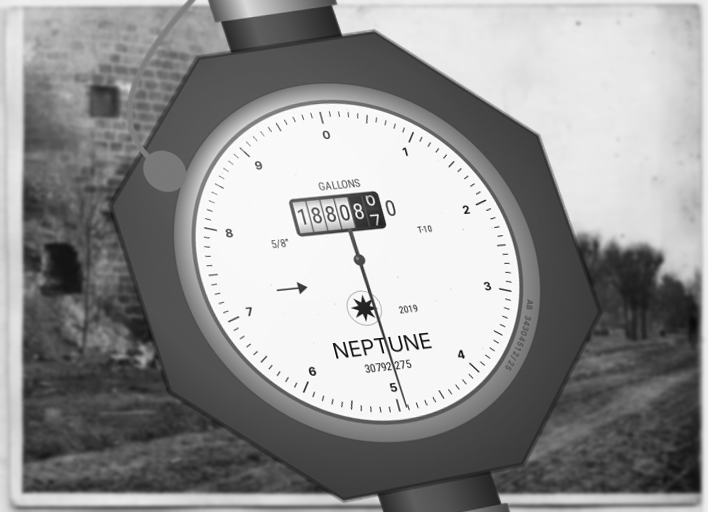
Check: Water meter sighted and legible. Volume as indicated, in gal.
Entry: 1880864.9 gal
